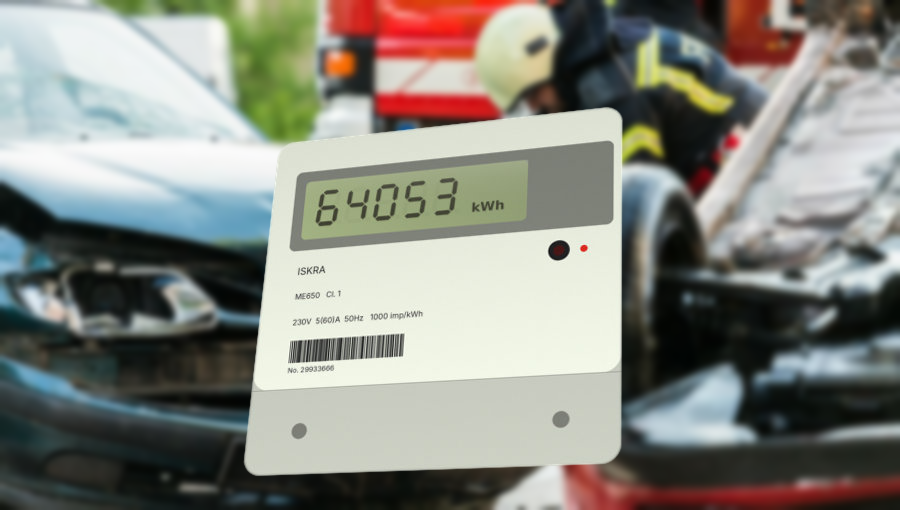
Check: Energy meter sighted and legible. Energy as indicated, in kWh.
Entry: 64053 kWh
